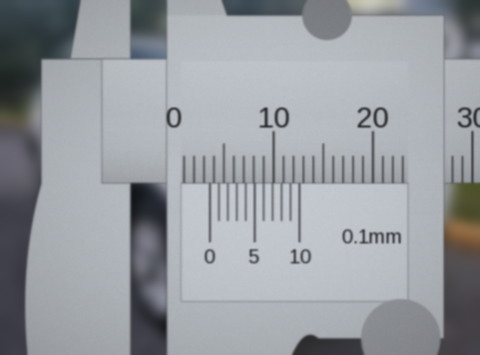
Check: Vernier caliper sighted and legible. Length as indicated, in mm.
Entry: 3.6 mm
